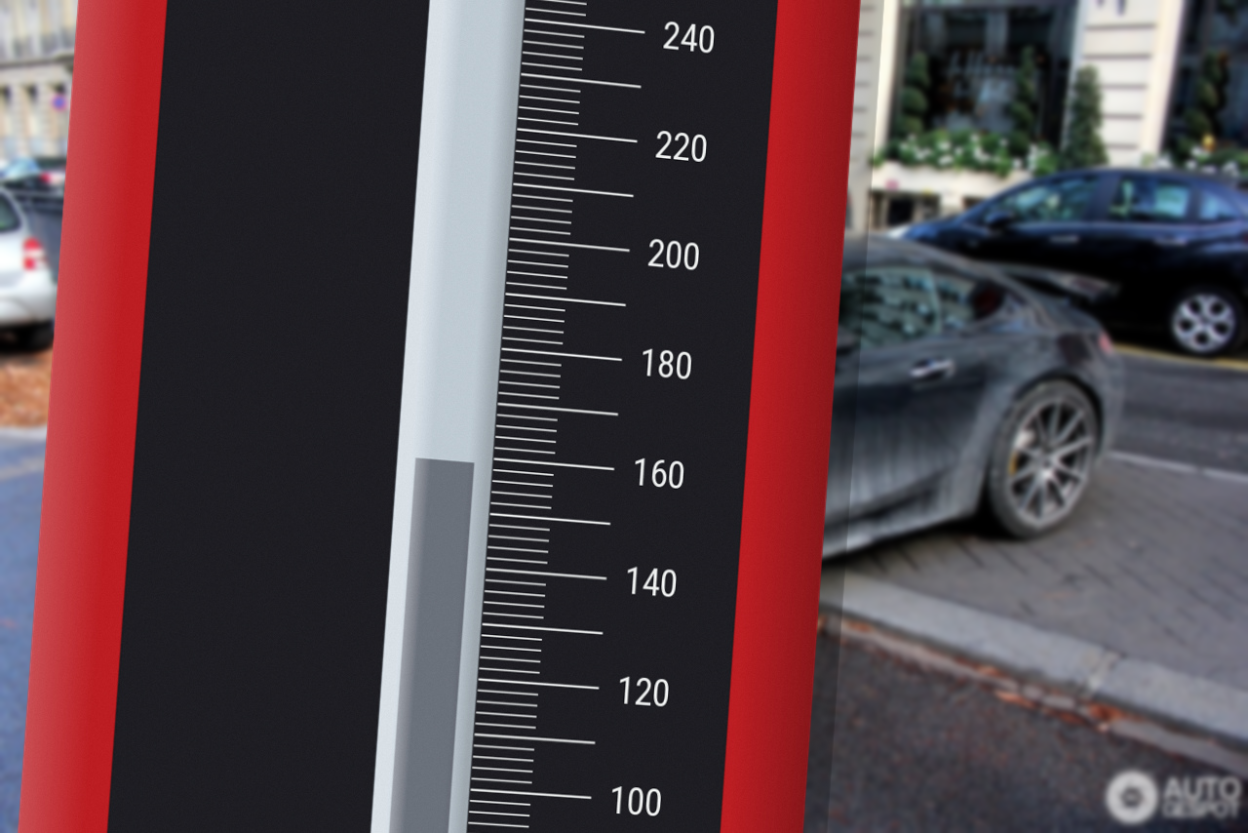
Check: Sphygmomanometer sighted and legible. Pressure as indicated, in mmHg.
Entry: 159 mmHg
